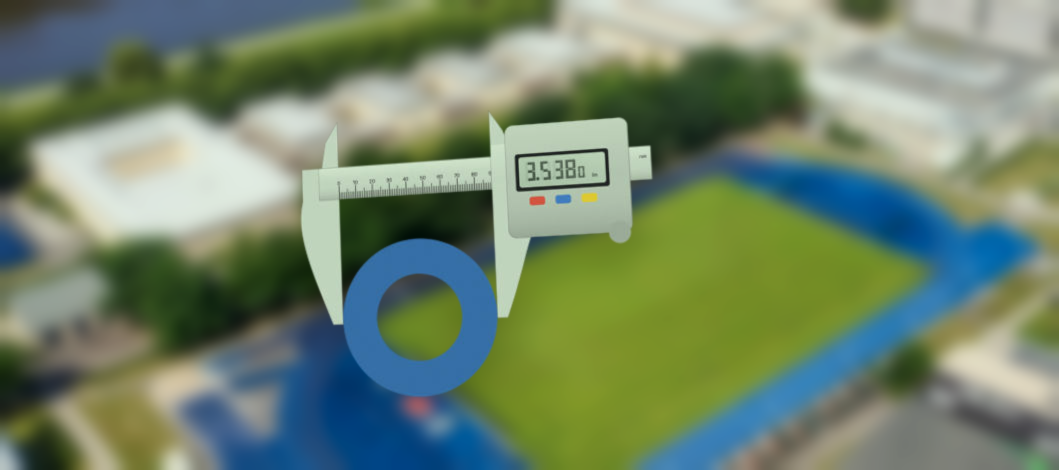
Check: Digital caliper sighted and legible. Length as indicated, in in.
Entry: 3.5380 in
